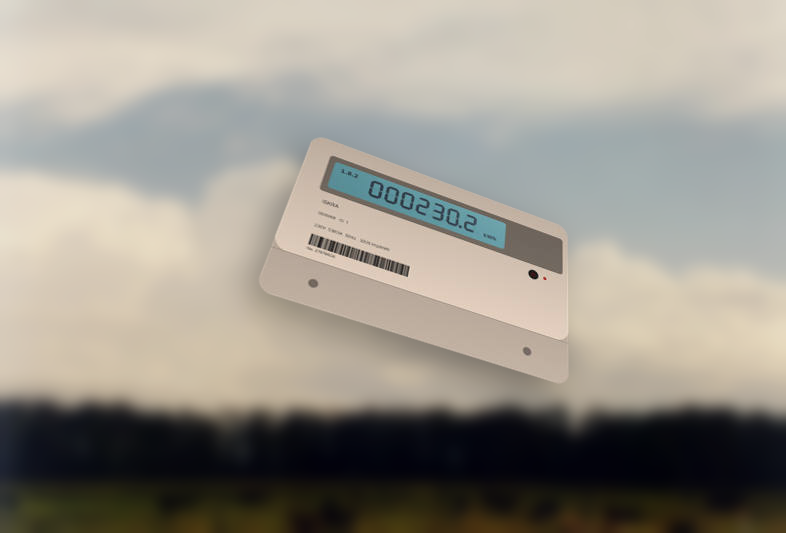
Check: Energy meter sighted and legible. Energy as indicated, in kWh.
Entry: 230.2 kWh
